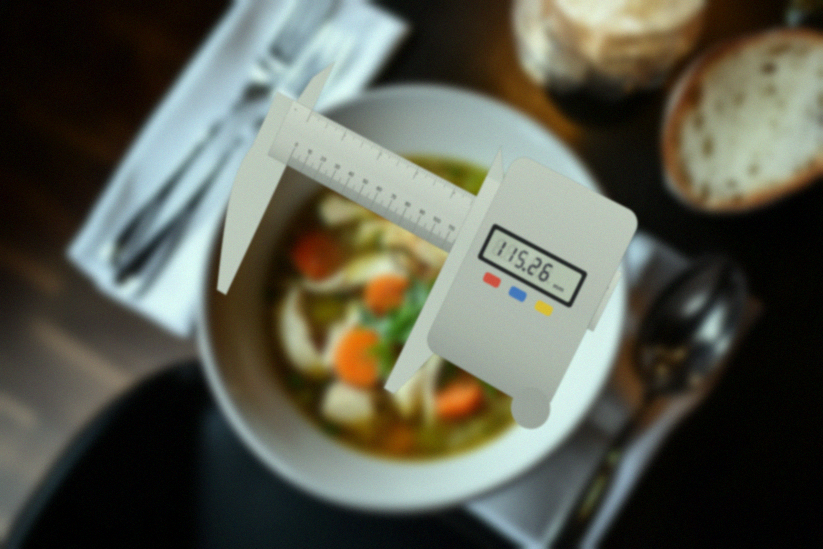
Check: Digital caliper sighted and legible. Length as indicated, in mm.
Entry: 115.26 mm
